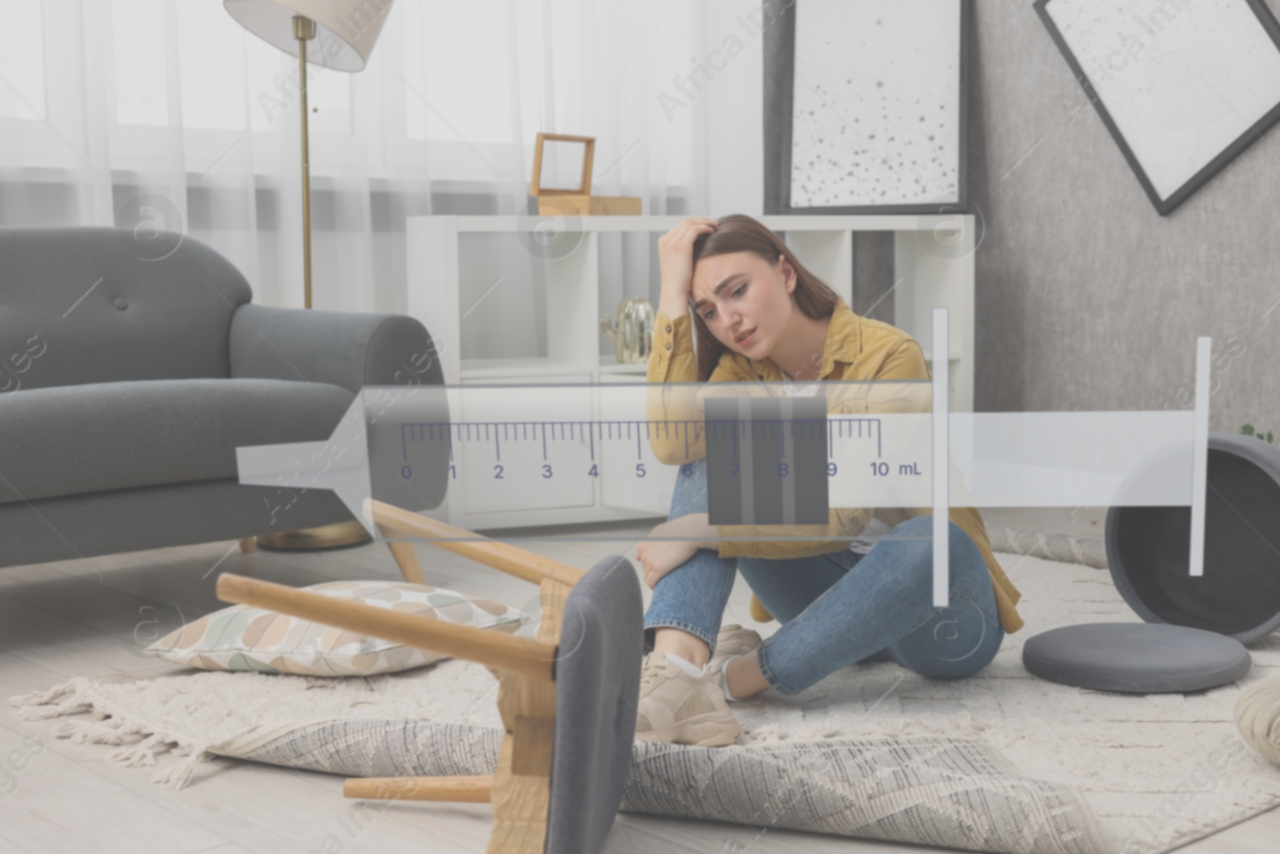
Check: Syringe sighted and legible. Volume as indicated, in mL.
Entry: 6.4 mL
